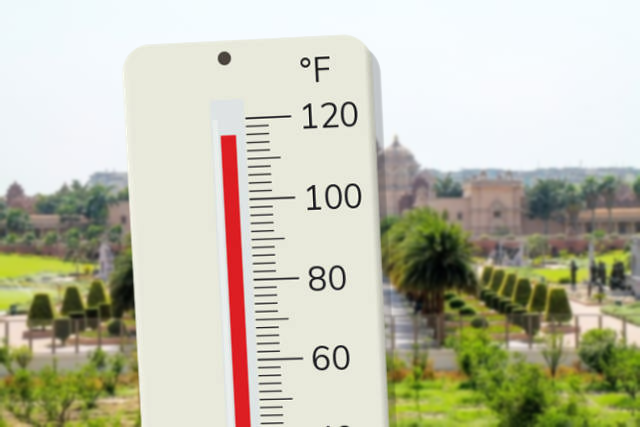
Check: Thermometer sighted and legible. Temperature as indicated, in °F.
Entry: 116 °F
